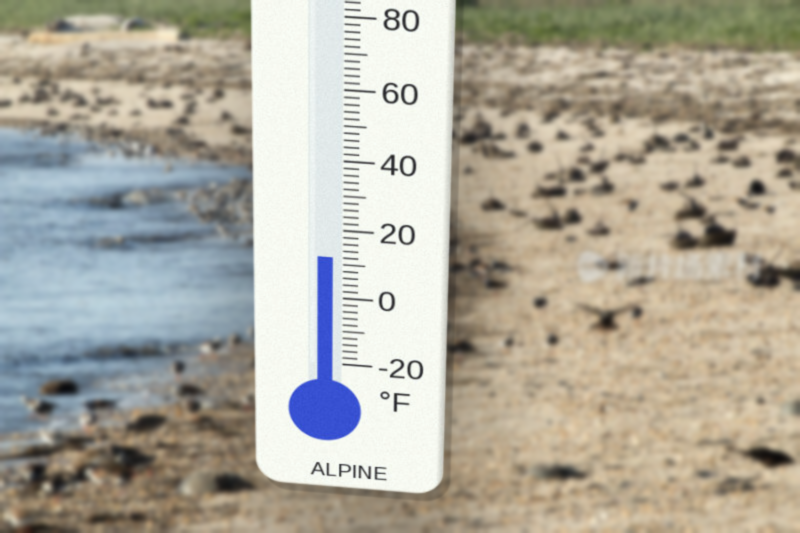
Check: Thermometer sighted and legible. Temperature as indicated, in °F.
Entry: 12 °F
